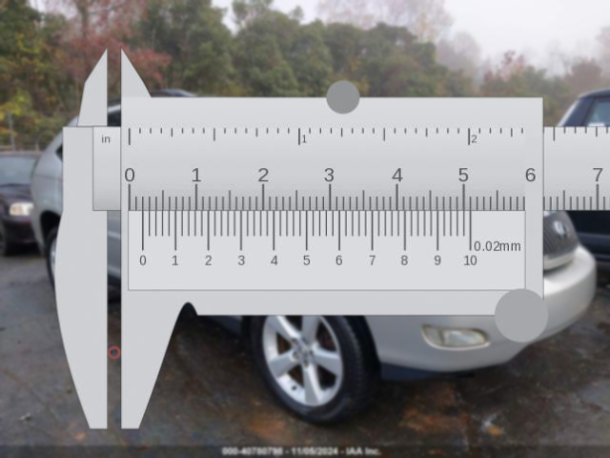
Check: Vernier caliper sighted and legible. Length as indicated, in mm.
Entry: 2.0 mm
